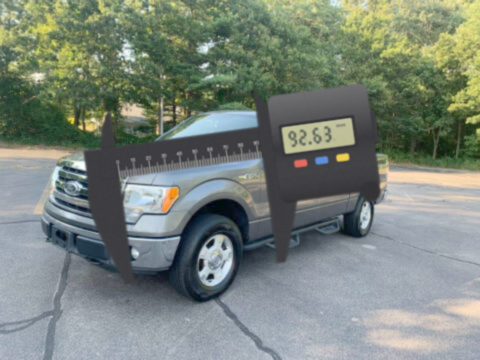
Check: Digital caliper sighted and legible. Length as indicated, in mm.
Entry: 92.63 mm
